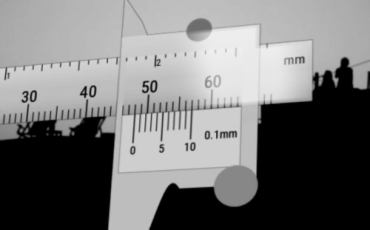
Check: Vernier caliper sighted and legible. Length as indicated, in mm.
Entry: 48.0 mm
